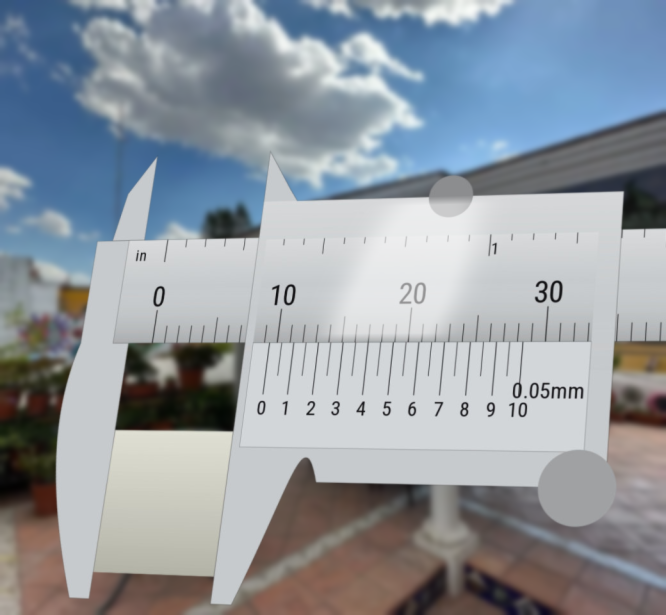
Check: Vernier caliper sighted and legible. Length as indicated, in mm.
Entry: 9.4 mm
